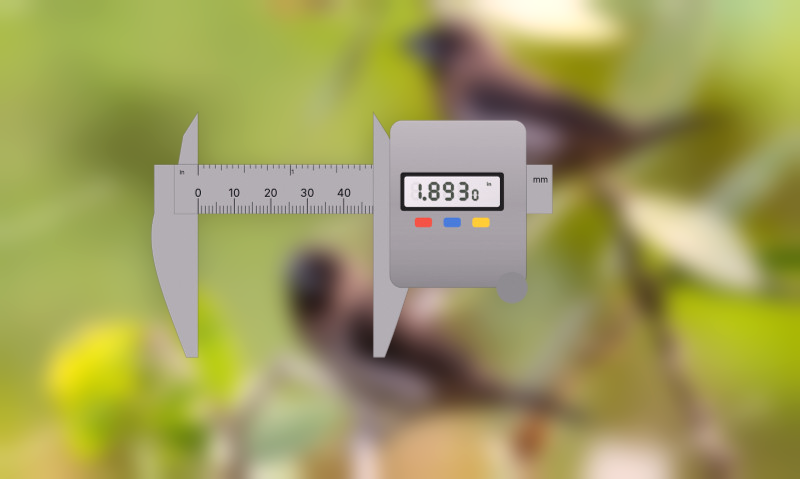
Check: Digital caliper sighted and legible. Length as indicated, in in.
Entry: 1.8930 in
